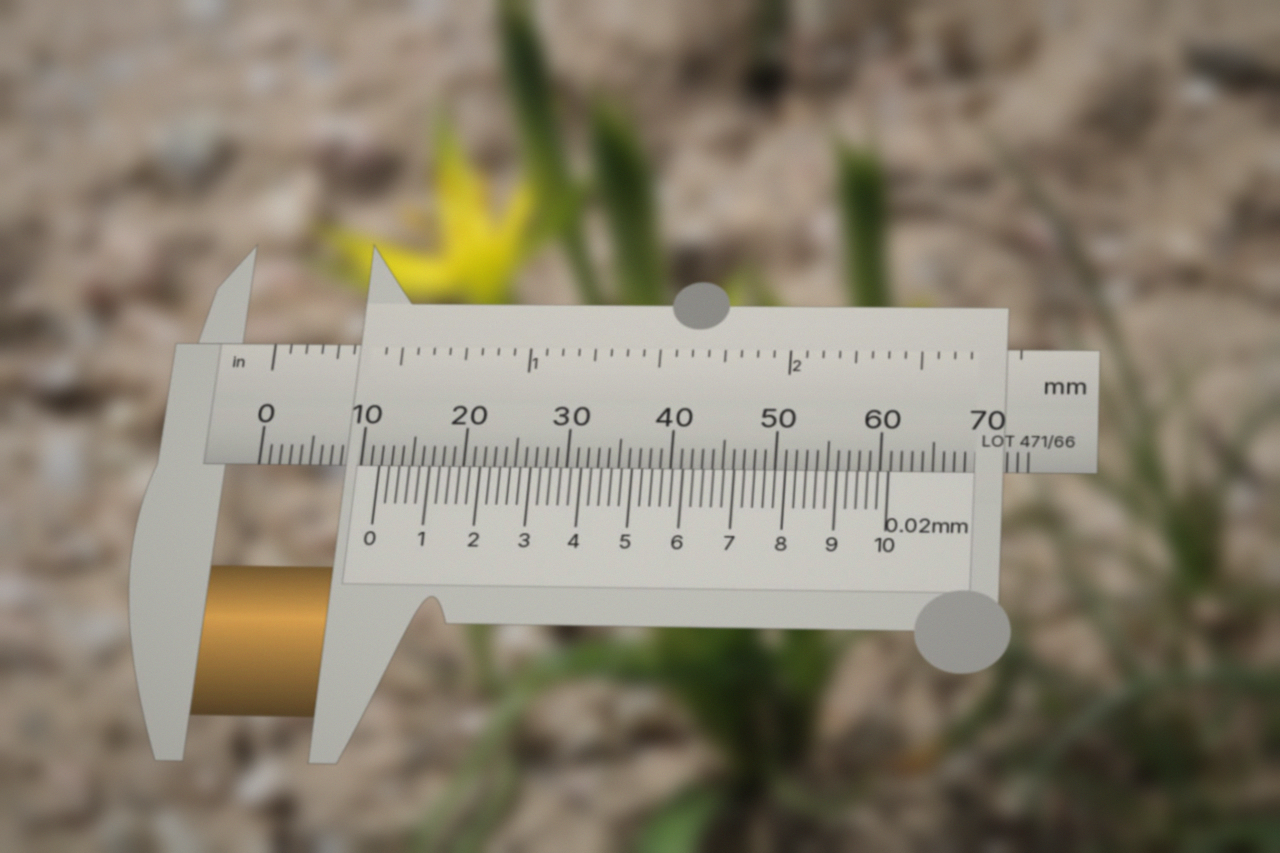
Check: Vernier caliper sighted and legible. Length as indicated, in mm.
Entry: 11.8 mm
